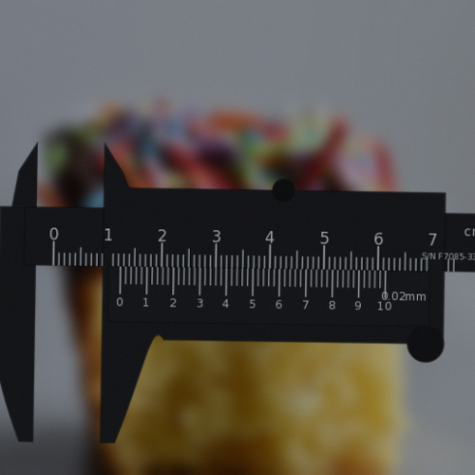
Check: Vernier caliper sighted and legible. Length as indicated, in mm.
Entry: 12.4 mm
